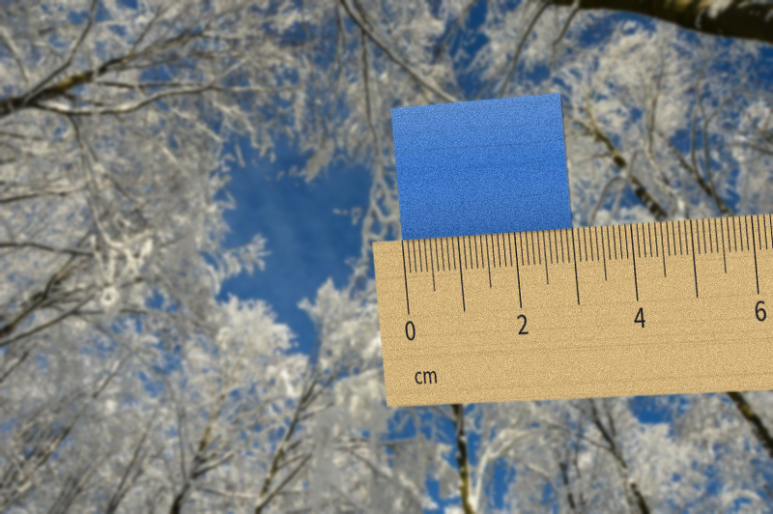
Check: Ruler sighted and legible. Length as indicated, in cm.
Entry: 3 cm
